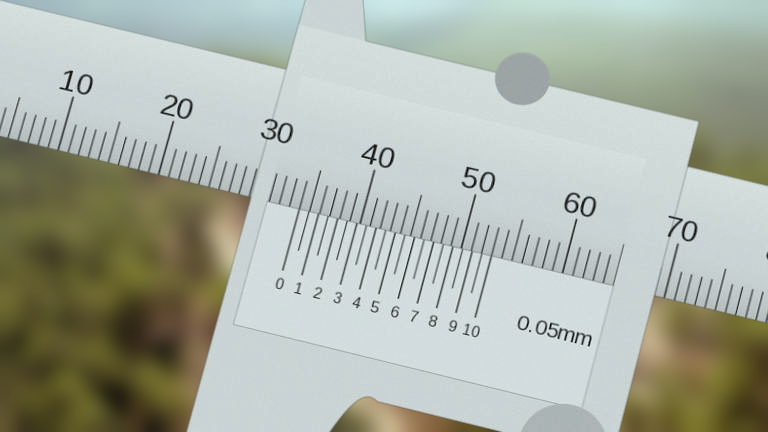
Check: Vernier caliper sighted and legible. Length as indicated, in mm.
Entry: 34.0 mm
